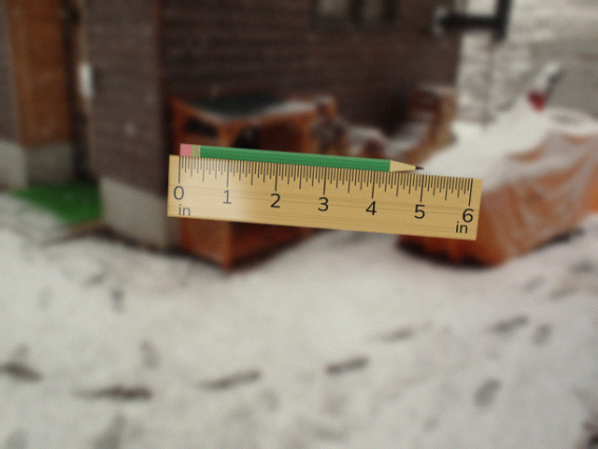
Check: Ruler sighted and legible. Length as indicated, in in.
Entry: 5 in
